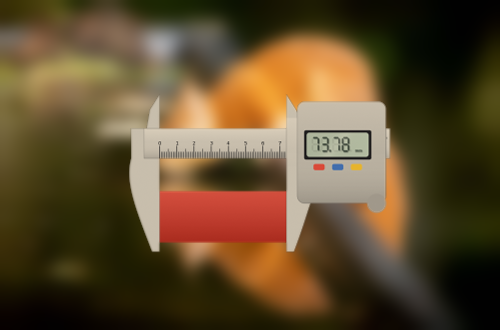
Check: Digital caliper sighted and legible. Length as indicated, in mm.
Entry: 73.78 mm
